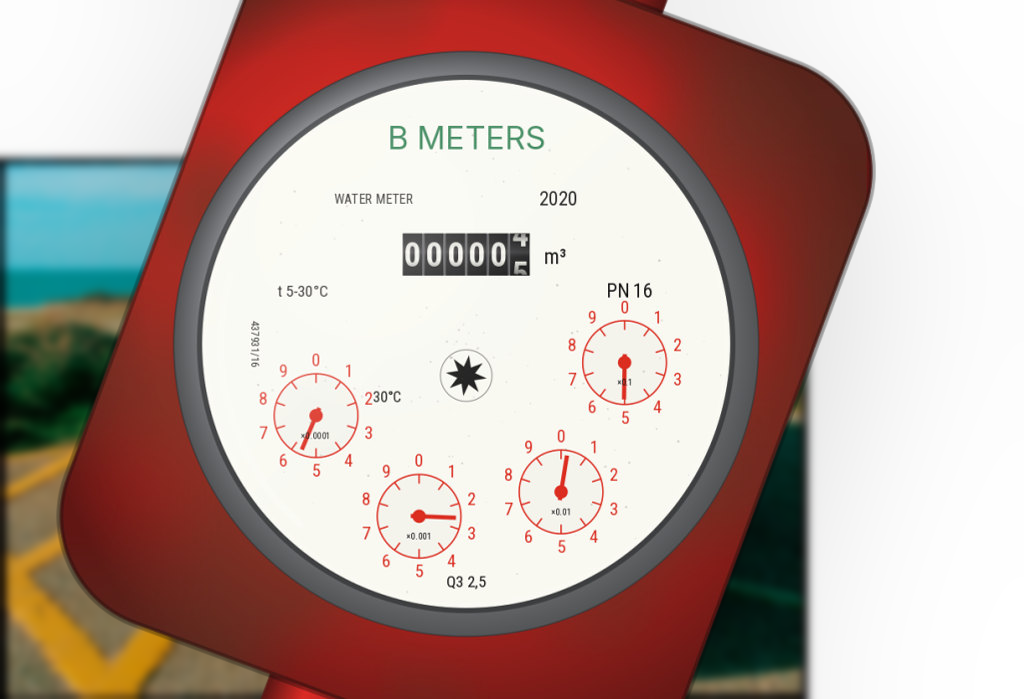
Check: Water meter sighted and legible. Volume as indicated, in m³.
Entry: 4.5025 m³
